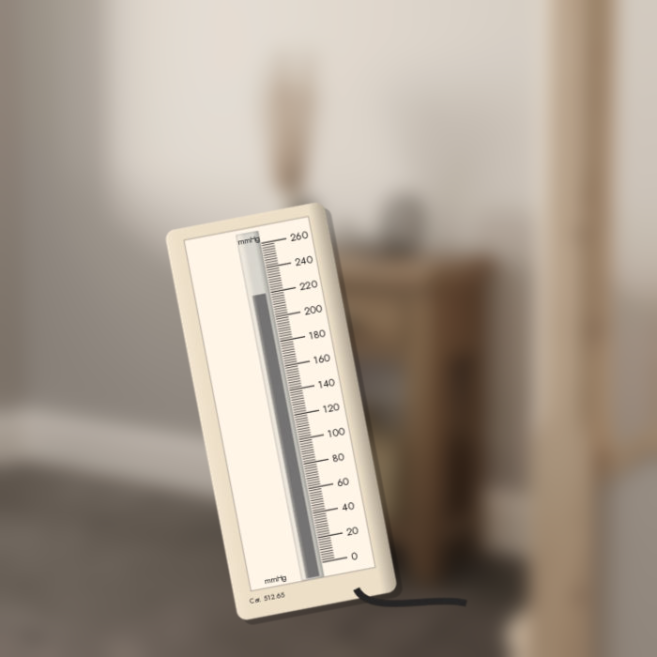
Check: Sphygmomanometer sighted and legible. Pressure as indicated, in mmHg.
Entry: 220 mmHg
